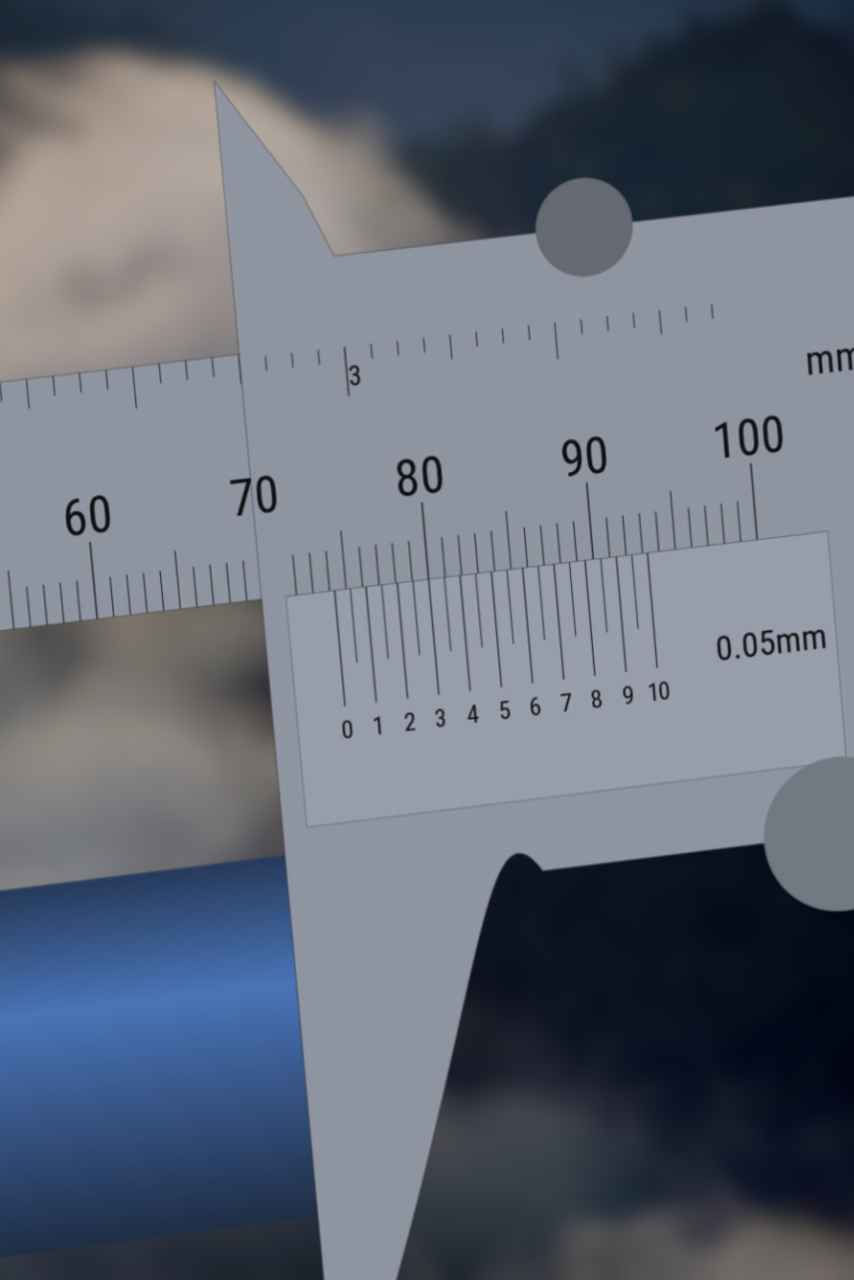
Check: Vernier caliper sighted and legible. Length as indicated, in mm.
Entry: 74.3 mm
